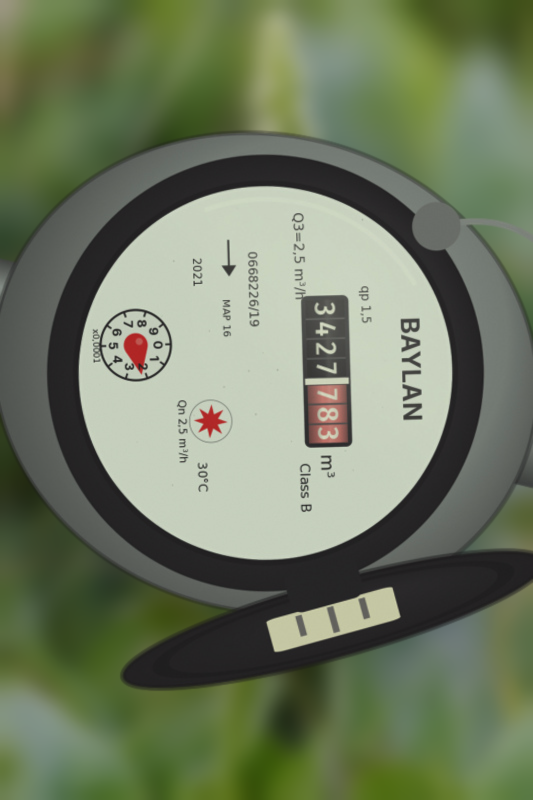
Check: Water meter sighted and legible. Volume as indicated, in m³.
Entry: 3427.7832 m³
